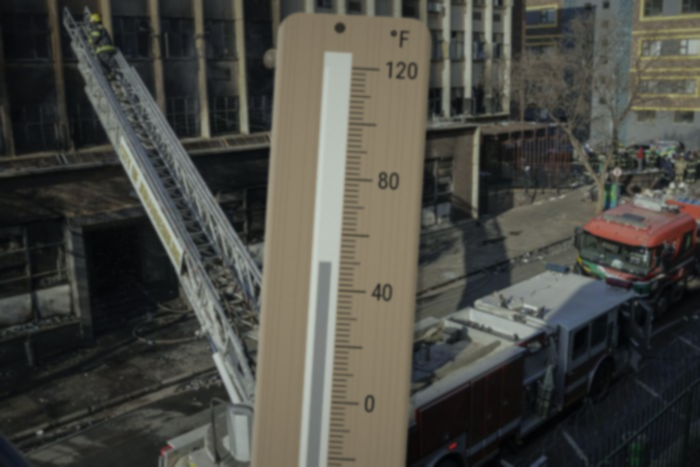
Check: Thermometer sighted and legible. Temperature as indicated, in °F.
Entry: 50 °F
